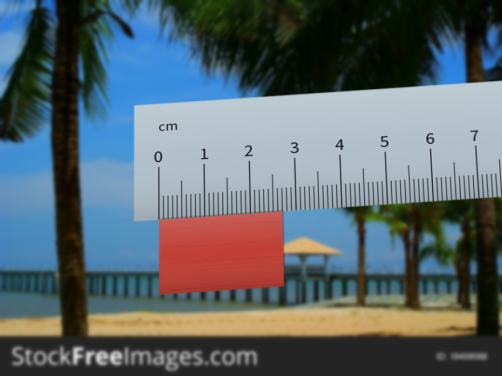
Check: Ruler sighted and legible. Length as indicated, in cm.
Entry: 2.7 cm
